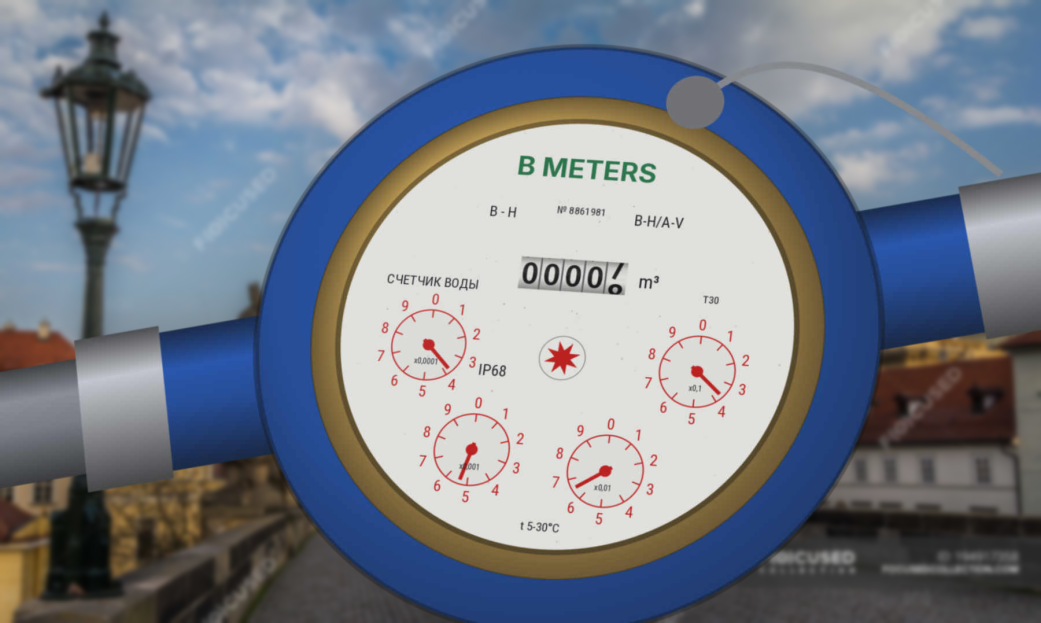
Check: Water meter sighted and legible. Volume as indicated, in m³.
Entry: 7.3653 m³
